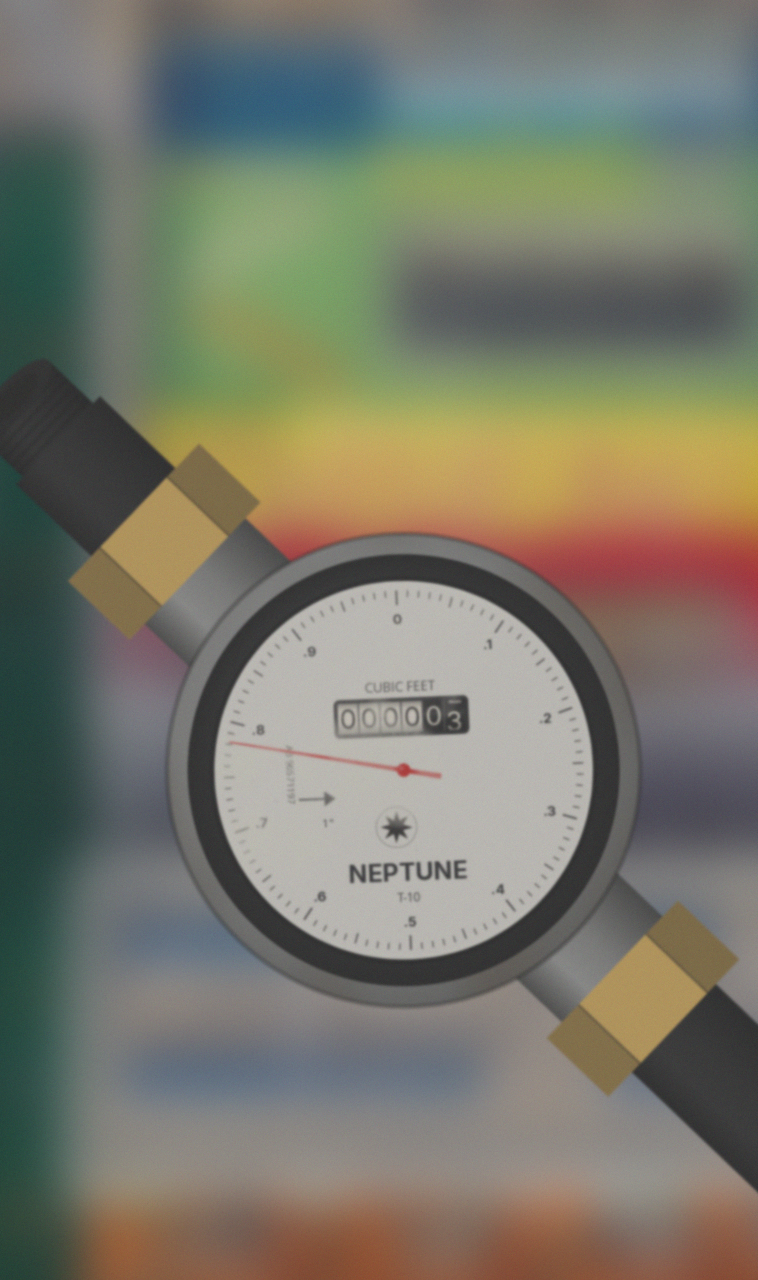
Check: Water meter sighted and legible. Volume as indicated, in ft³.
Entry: 2.78 ft³
